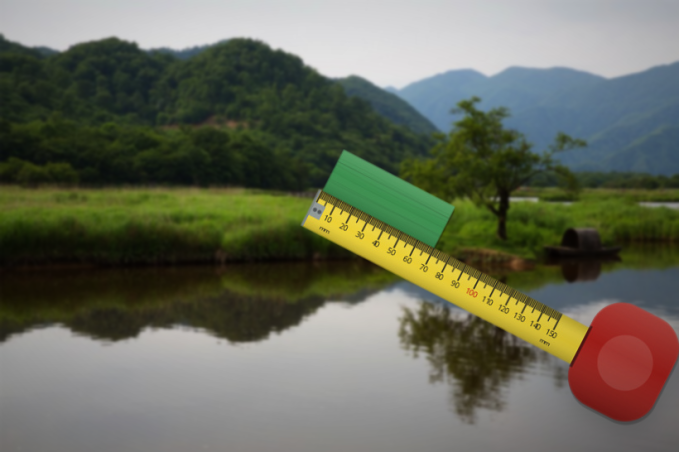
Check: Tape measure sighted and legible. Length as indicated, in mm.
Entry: 70 mm
